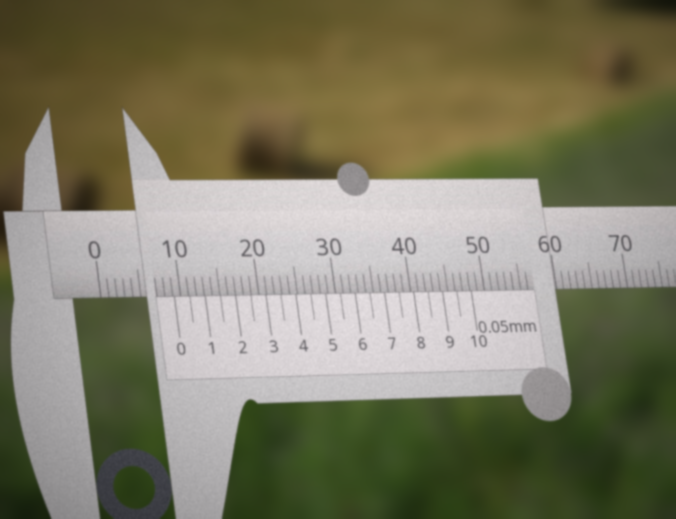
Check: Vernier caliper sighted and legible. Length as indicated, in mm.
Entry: 9.2 mm
